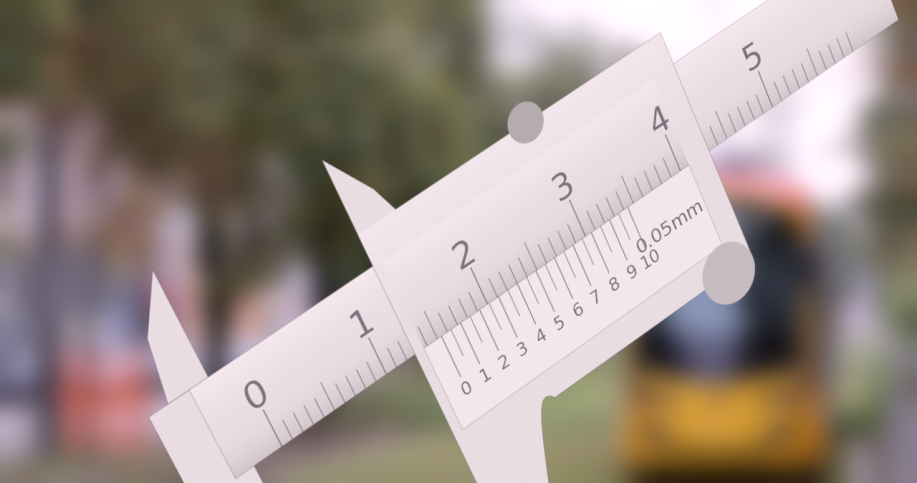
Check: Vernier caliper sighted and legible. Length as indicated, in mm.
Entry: 15.4 mm
